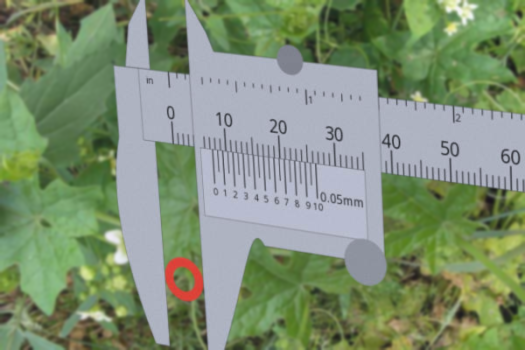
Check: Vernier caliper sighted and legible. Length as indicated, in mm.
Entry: 7.5 mm
